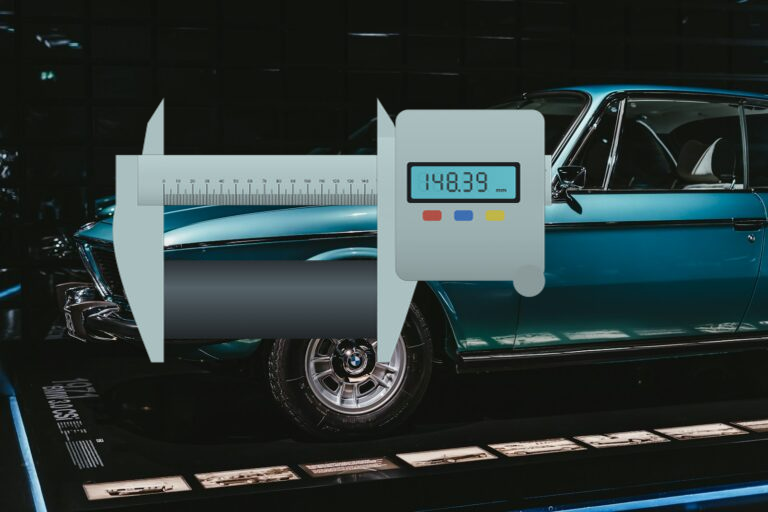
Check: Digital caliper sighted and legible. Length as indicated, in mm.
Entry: 148.39 mm
